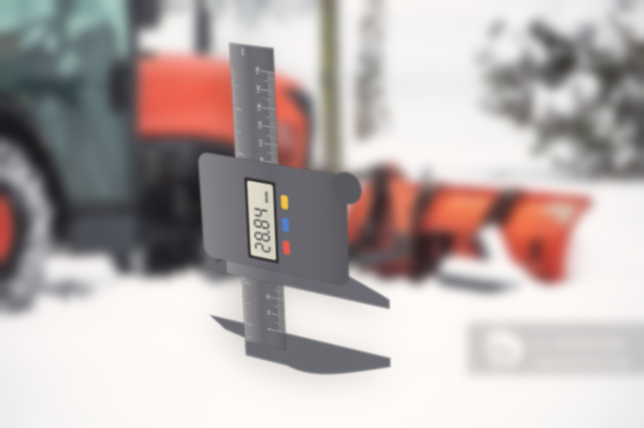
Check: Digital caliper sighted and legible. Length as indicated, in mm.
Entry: 28.84 mm
